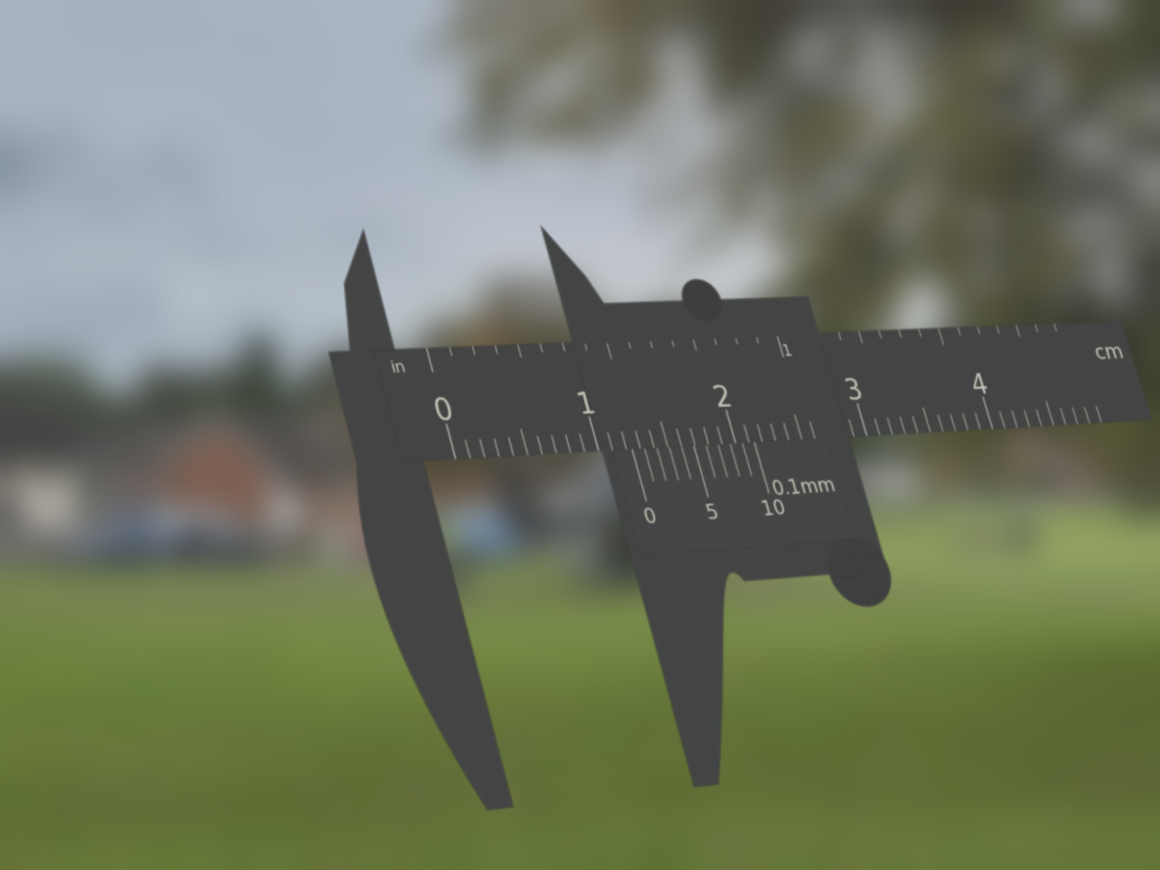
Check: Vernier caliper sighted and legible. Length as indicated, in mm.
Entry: 12.4 mm
